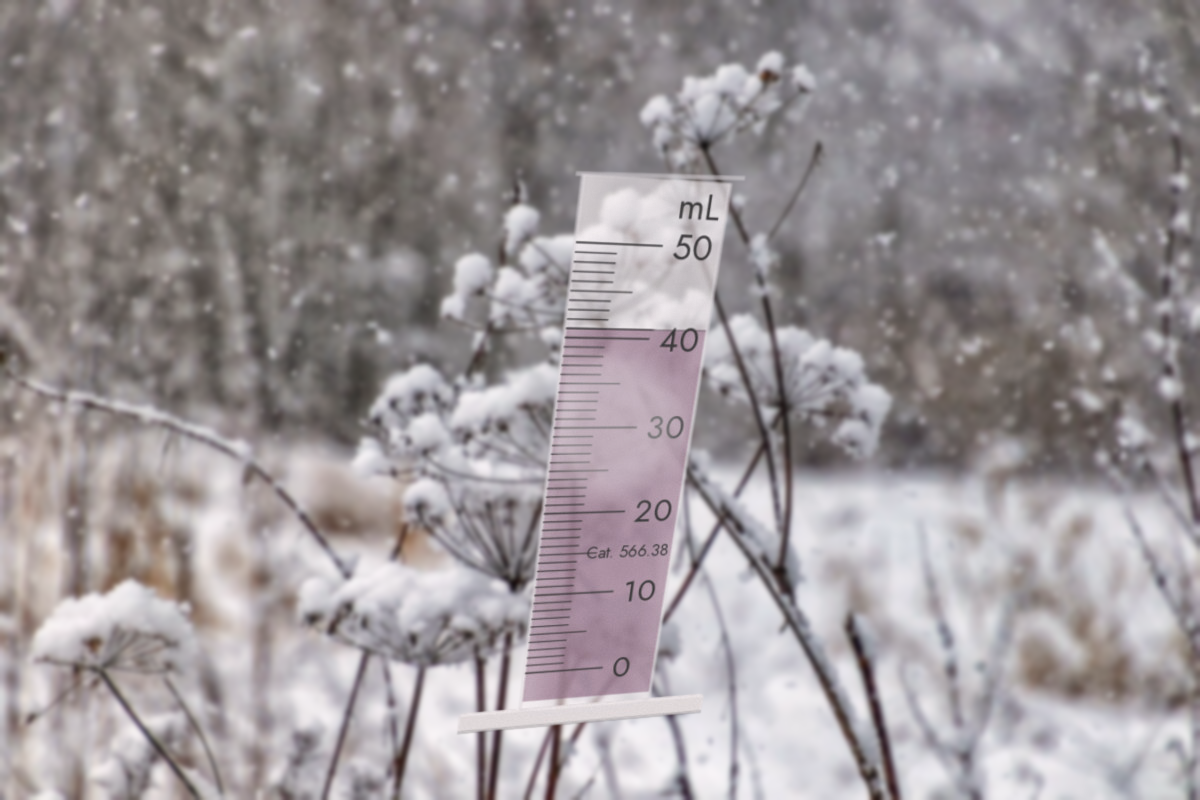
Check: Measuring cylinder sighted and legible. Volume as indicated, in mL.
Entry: 41 mL
